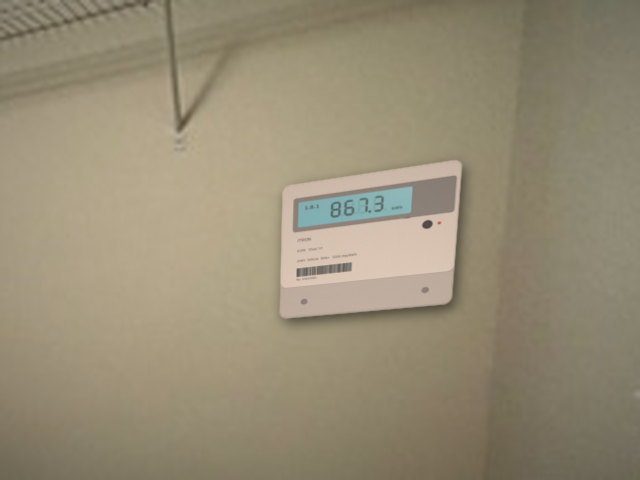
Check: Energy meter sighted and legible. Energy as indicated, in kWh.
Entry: 867.3 kWh
